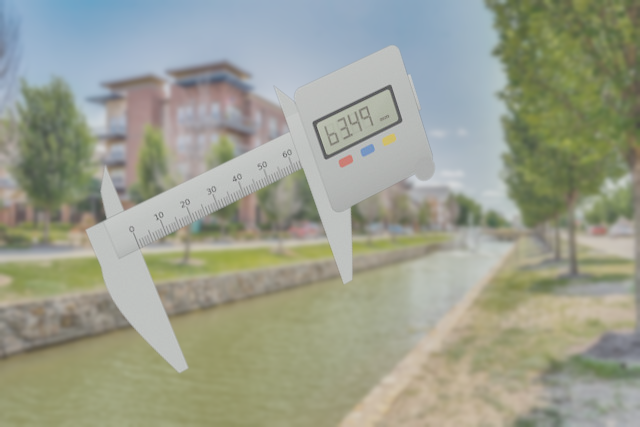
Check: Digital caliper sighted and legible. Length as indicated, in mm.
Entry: 63.49 mm
